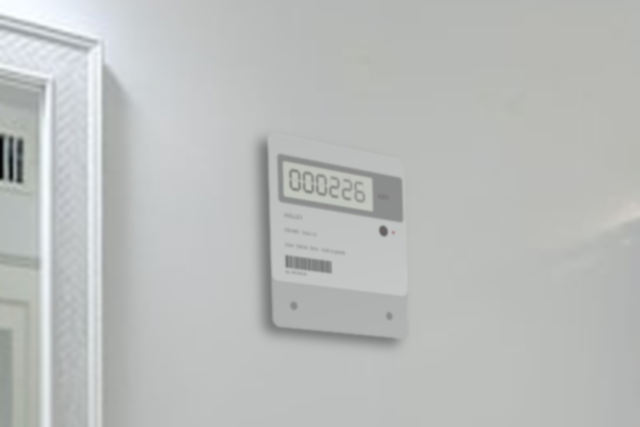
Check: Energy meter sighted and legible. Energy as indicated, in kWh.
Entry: 226 kWh
